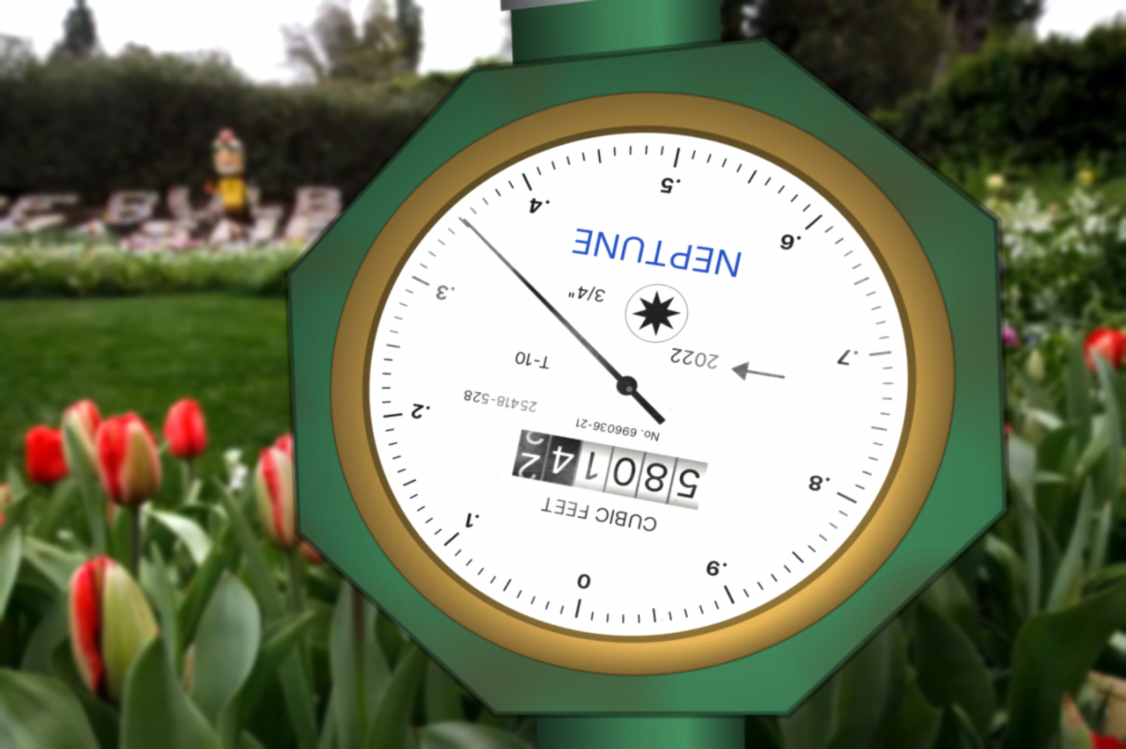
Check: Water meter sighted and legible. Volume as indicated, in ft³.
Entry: 580142.35 ft³
